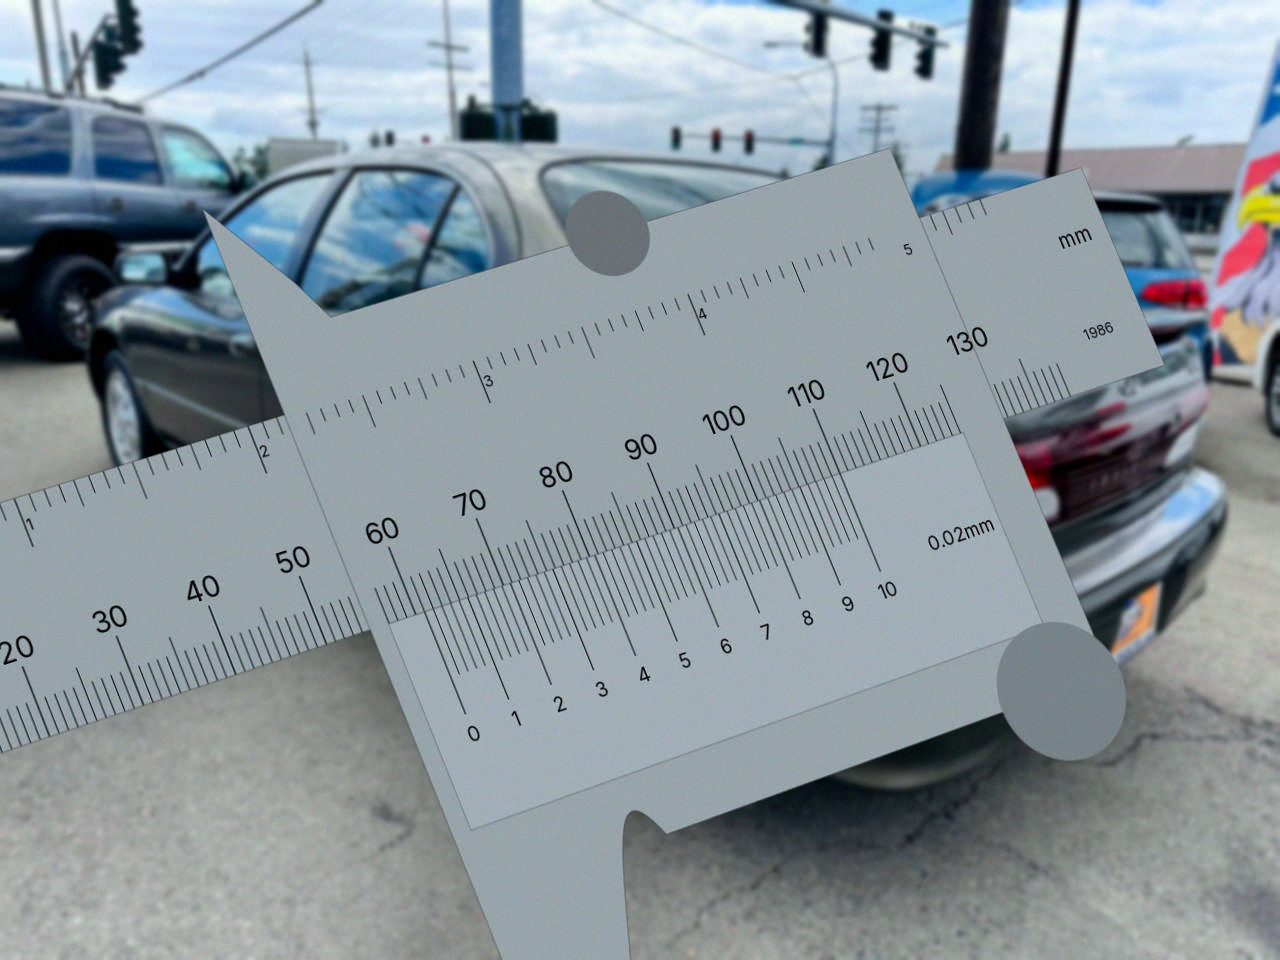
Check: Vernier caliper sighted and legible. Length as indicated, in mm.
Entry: 61.0 mm
